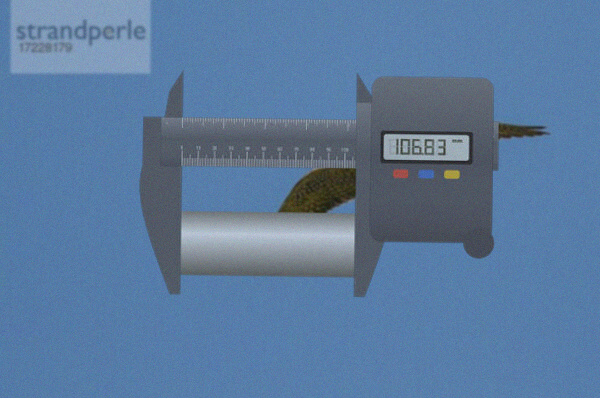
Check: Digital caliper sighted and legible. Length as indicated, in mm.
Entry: 106.83 mm
